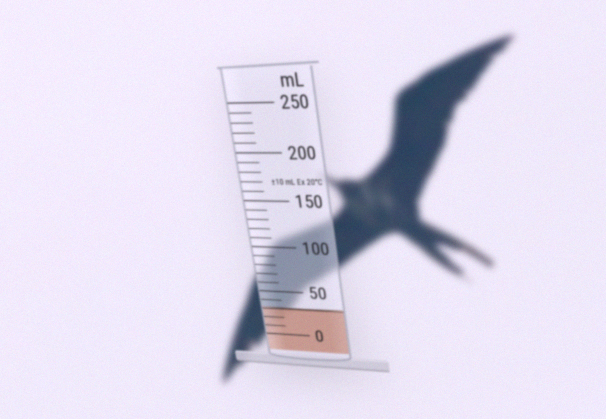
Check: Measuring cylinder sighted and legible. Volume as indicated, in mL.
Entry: 30 mL
